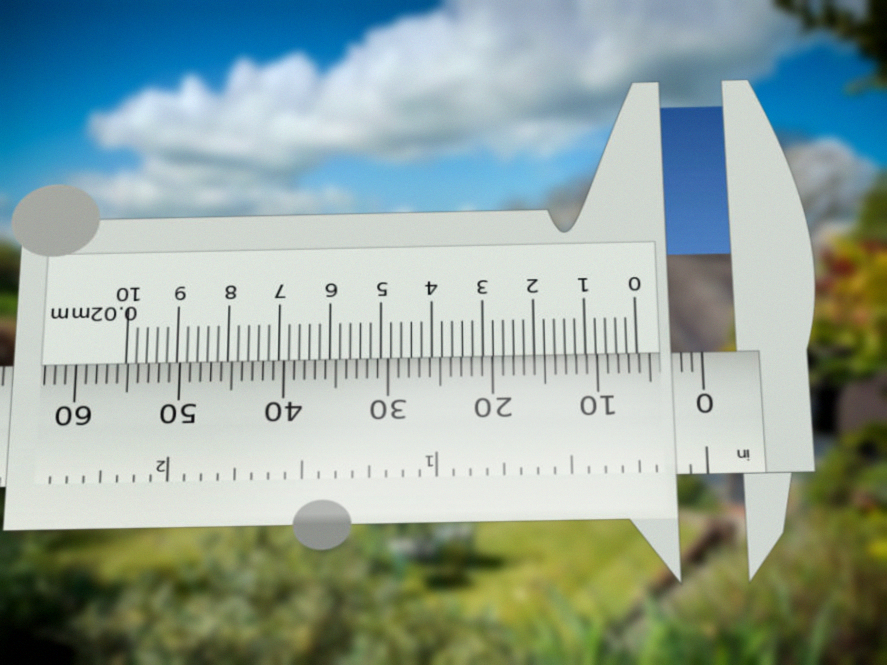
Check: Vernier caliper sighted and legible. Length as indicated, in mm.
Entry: 6.2 mm
